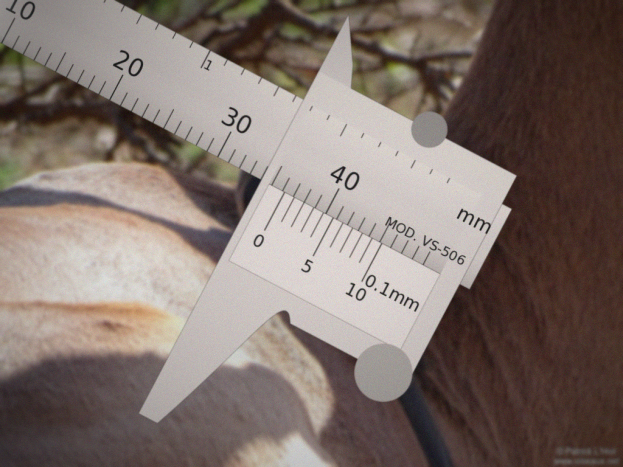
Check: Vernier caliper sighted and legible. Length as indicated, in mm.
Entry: 36.2 mm
